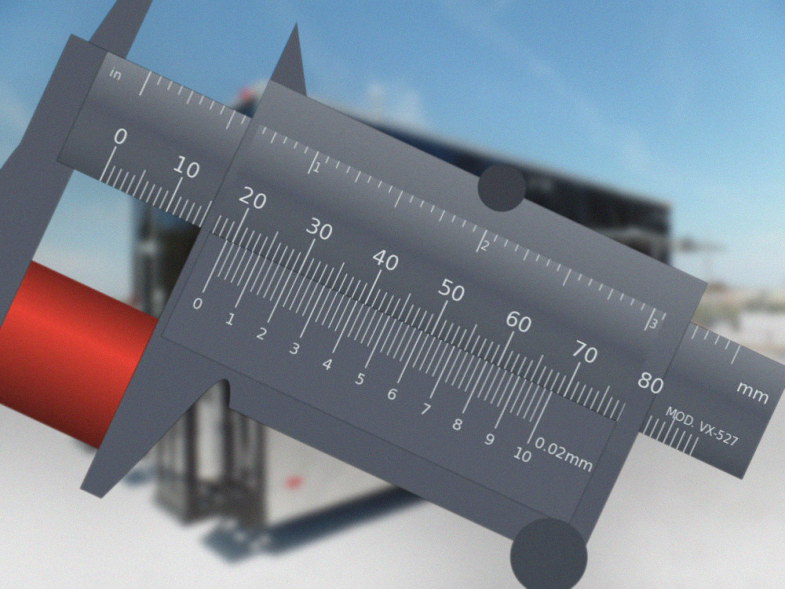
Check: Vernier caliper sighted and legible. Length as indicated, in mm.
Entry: 19.2 mm
